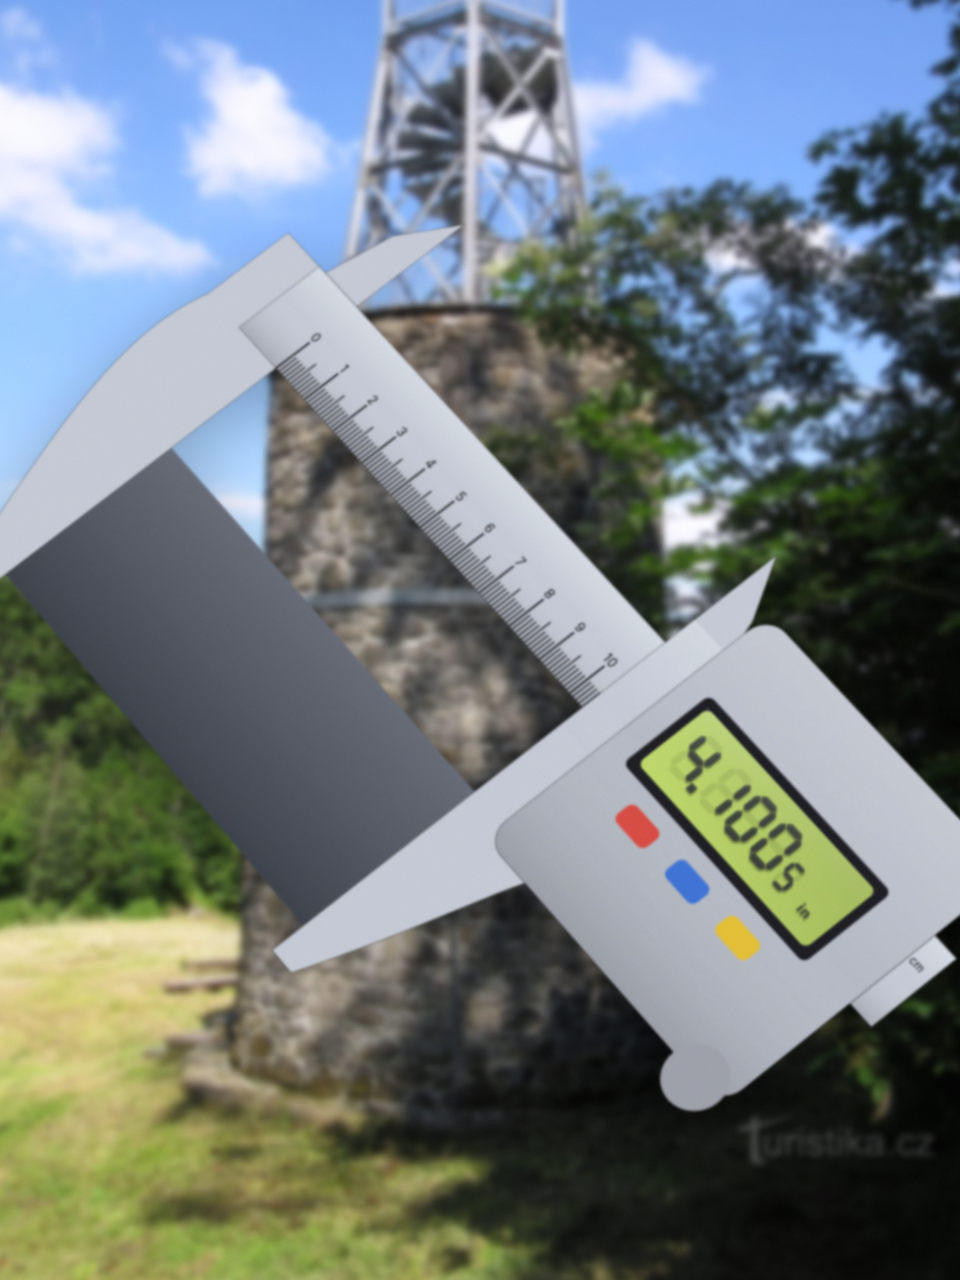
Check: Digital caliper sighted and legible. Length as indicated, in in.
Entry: 4.1005 in
